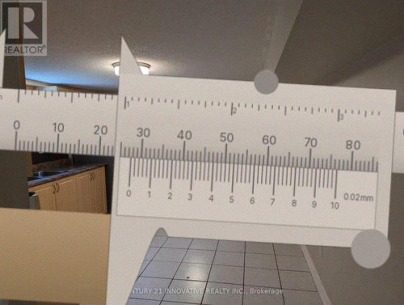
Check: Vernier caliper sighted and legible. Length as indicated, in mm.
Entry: 27.5 mm
